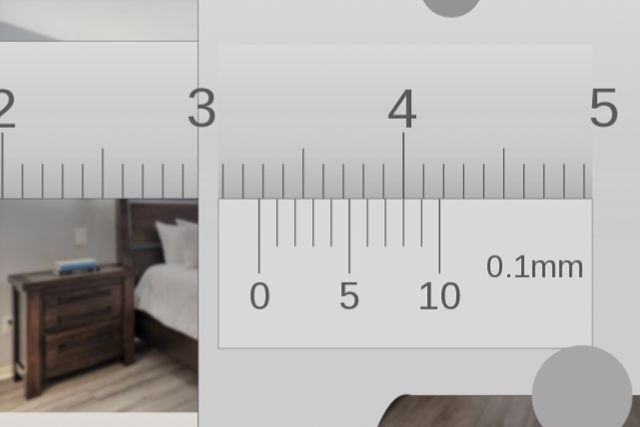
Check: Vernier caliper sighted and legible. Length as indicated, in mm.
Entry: 32.8 mm
